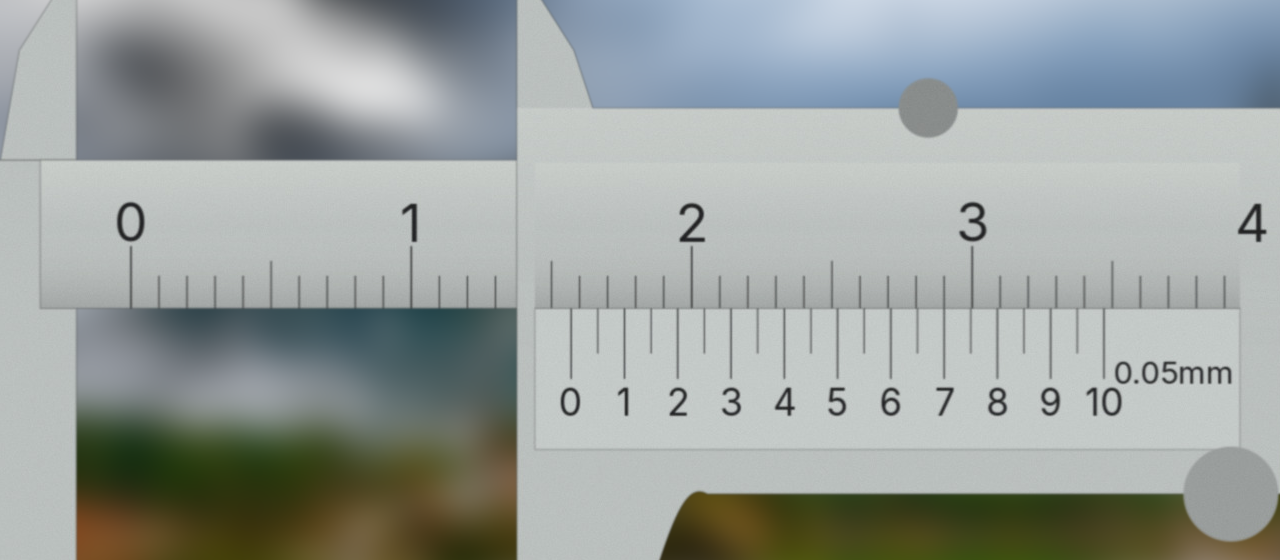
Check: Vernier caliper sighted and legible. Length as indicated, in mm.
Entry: 15.7 mm
